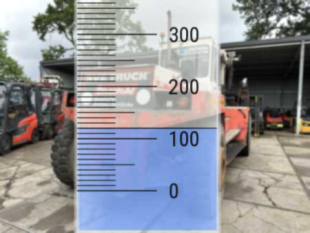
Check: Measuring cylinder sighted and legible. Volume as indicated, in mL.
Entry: 120 mL
